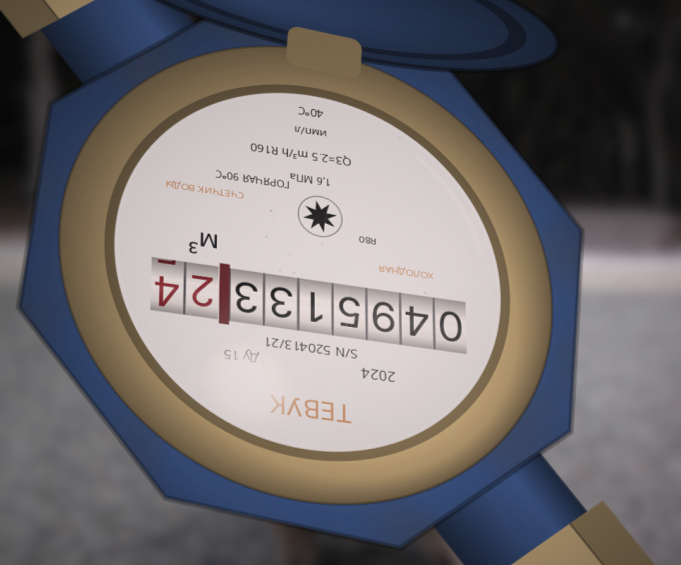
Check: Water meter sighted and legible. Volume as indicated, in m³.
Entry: 495133.24 m³
